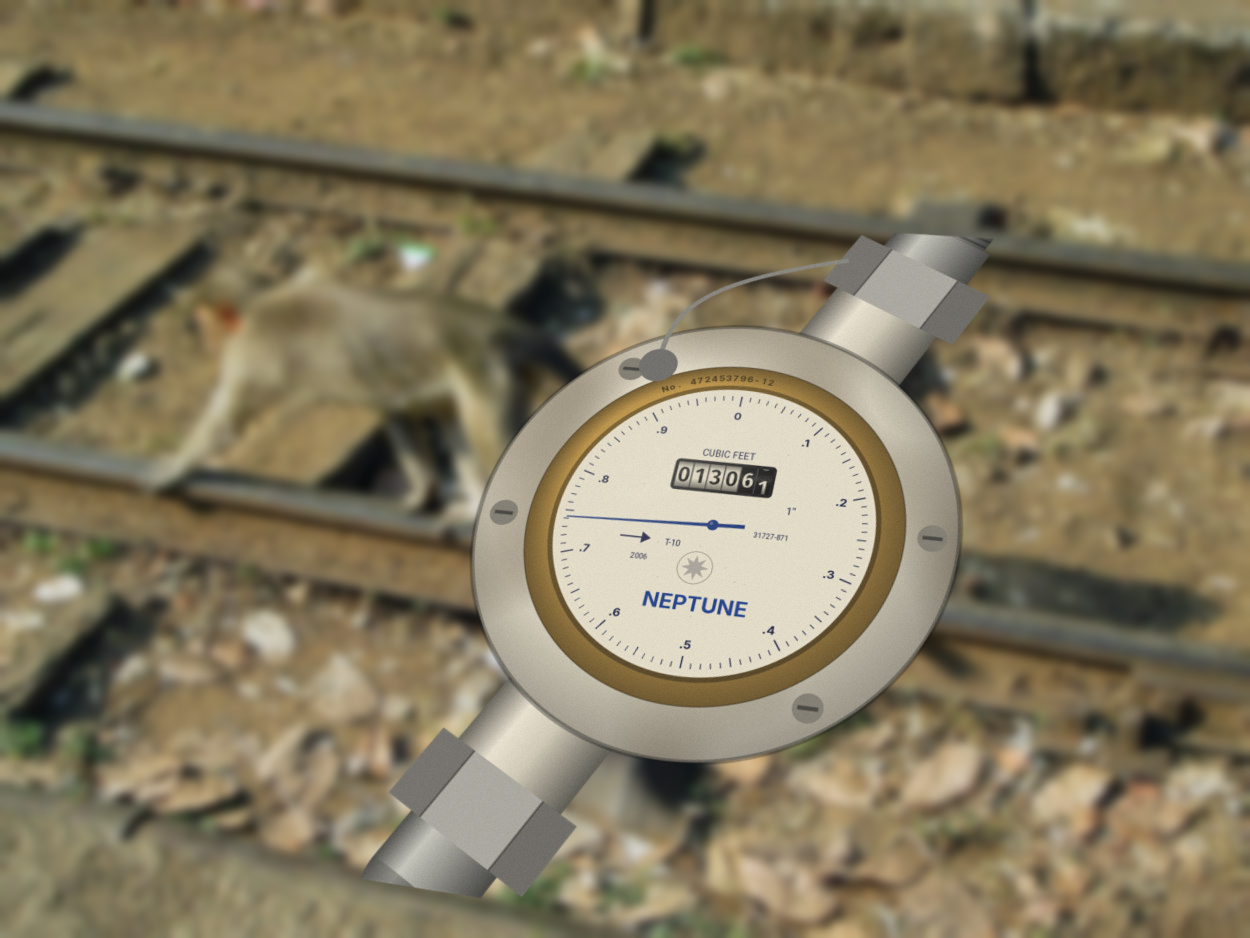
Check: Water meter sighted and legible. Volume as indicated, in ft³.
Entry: 13060.74 ft³
